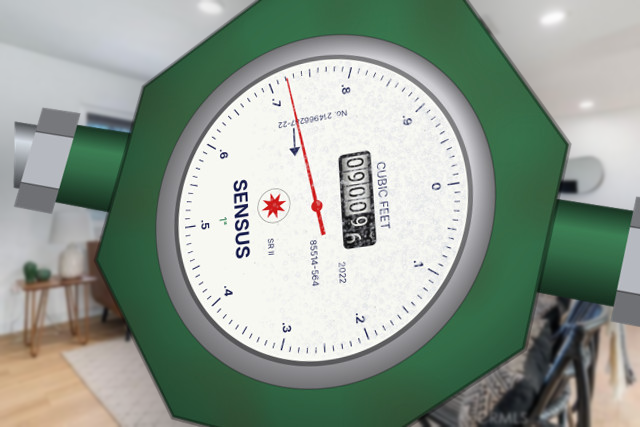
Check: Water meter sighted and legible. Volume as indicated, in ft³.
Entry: 90095.72 ft³
